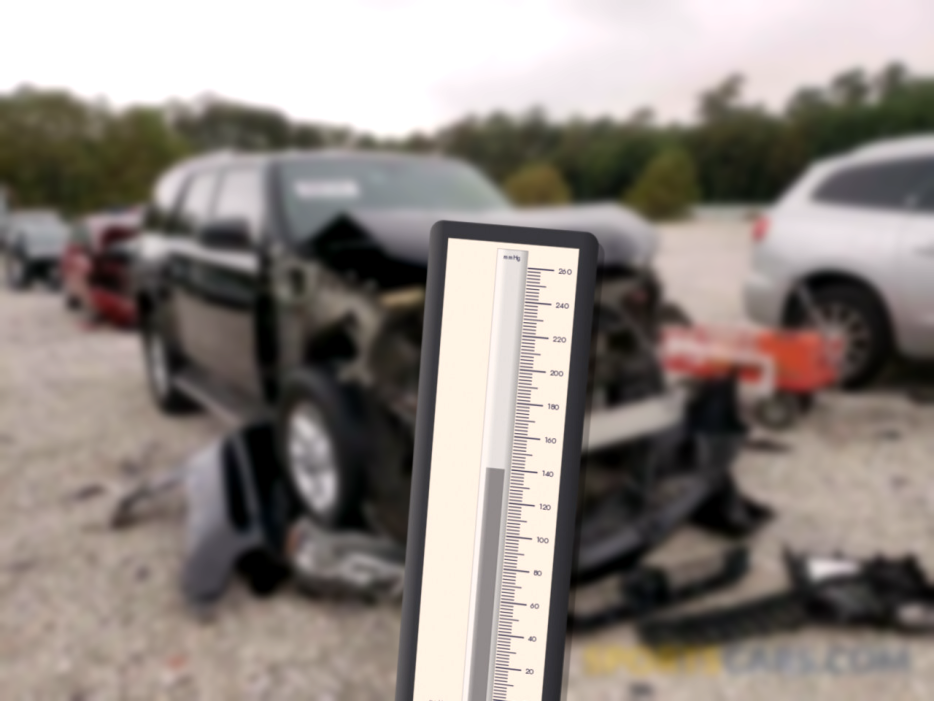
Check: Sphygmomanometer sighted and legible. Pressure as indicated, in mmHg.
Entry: 140 mmHg
